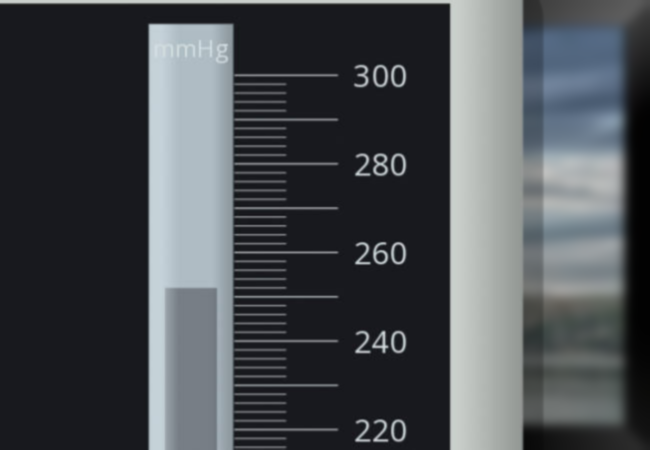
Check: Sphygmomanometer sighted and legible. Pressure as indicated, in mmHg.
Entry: 252 mmHg
